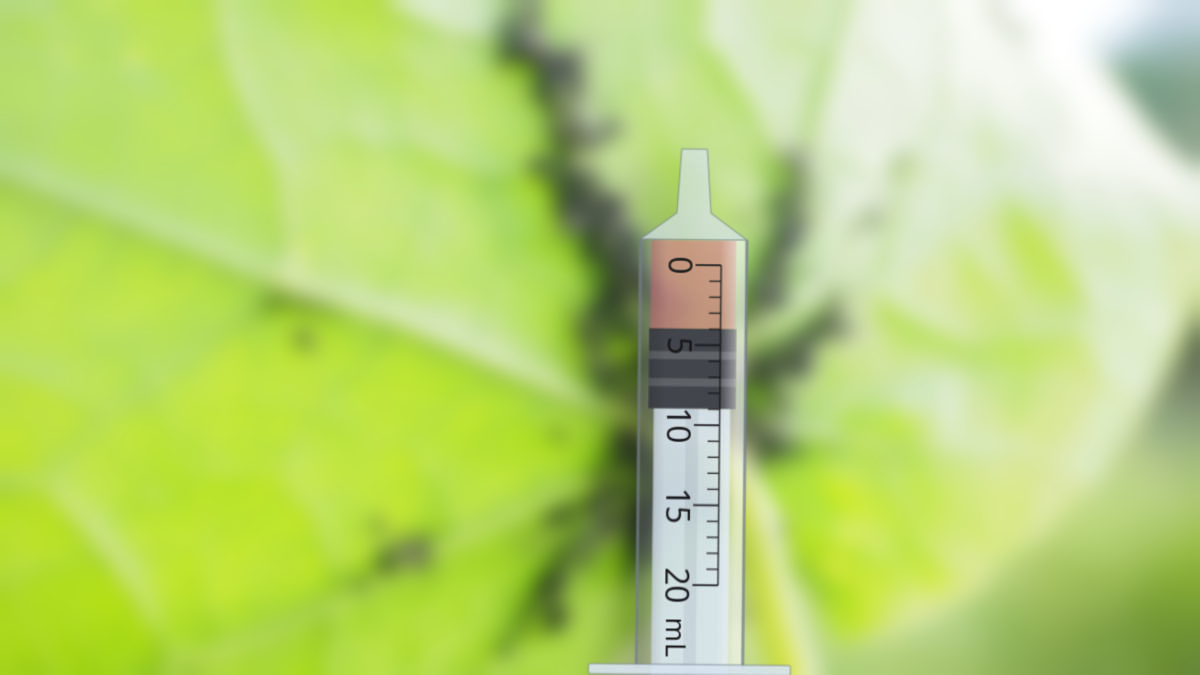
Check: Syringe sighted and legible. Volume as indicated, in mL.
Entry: 4 mL
